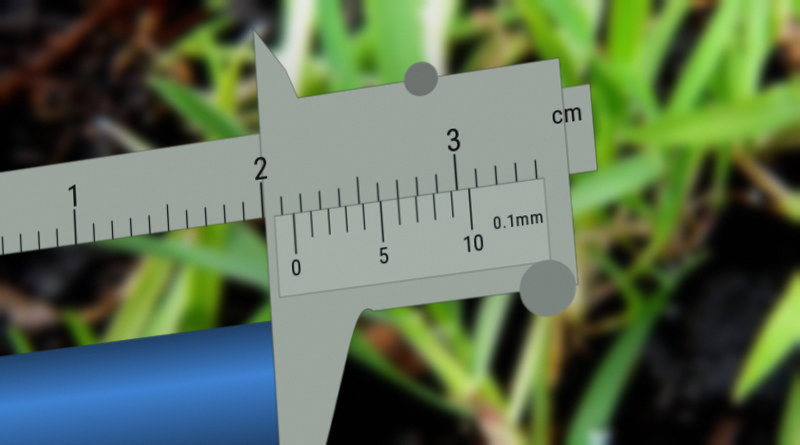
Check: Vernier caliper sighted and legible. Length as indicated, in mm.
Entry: 21.6 mm
